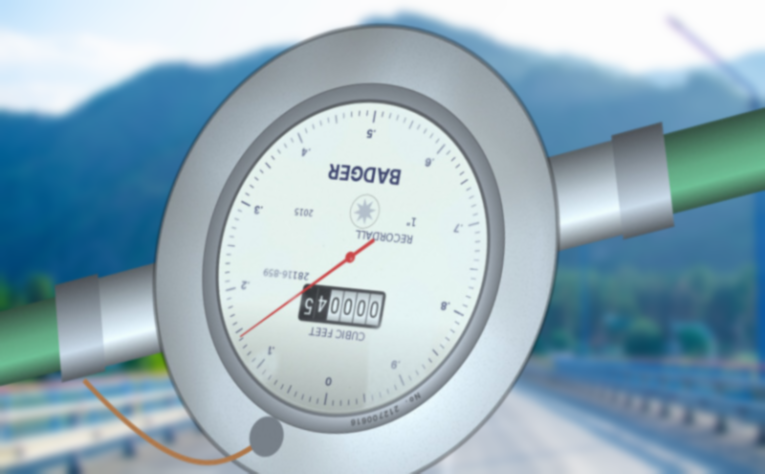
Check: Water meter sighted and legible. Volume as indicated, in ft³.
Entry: 45.14 ft³
